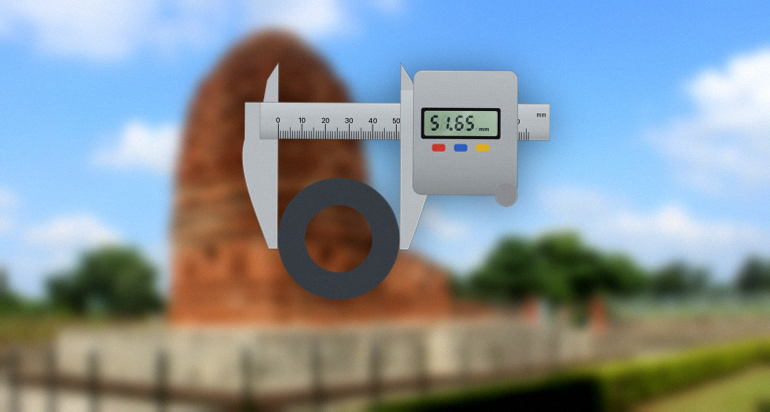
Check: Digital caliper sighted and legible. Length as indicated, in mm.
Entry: 51.65 mm
